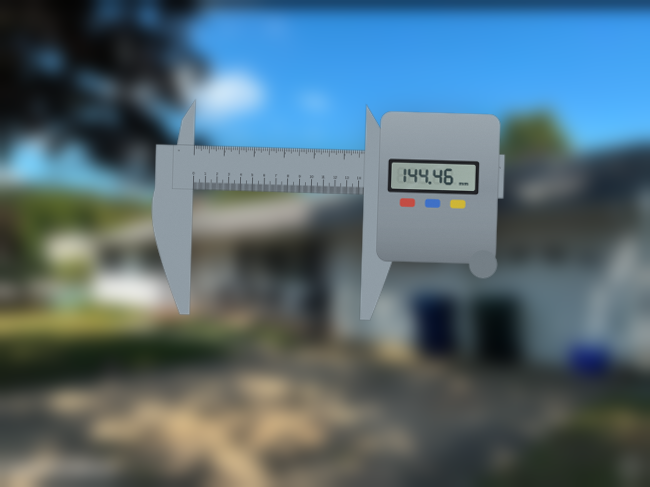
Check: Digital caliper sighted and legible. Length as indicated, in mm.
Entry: 144.46 mm
